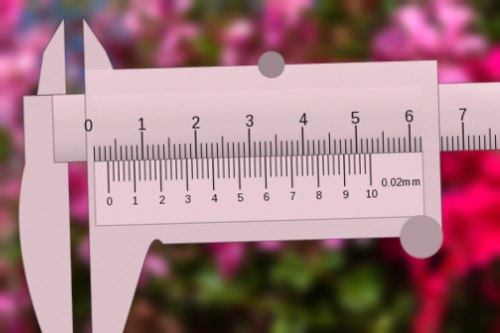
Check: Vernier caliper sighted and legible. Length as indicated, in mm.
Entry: 3.5 mm
